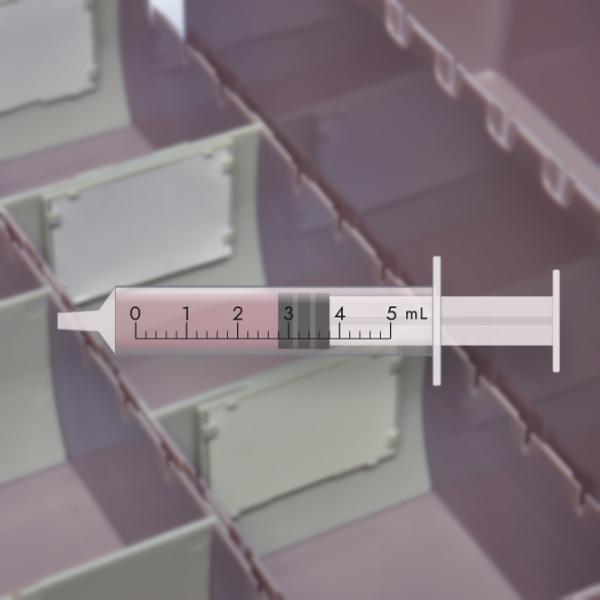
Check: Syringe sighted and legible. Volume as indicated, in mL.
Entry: 2.8 mL
